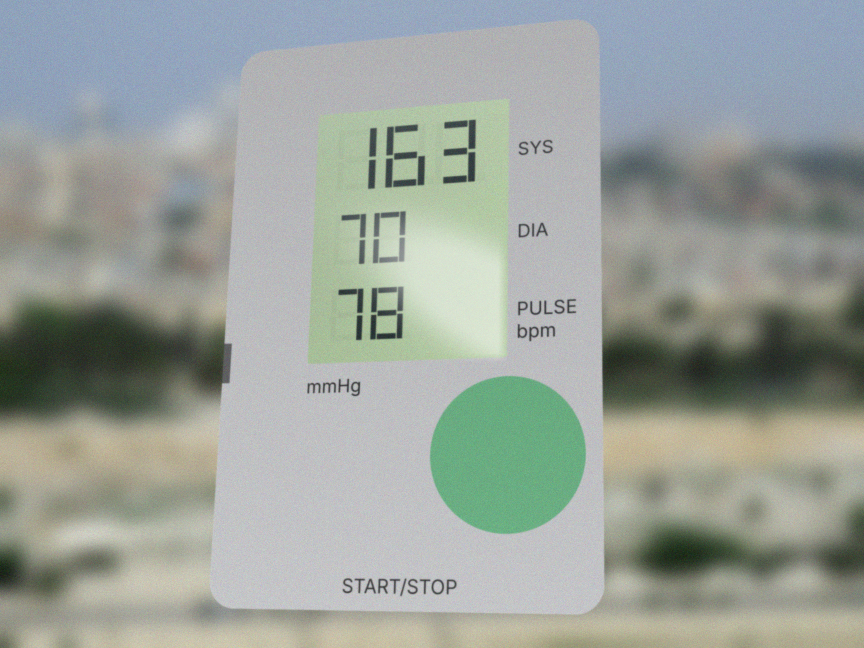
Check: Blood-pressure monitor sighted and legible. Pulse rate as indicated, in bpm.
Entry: 78 bpm
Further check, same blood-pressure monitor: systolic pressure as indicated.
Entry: 163 mmHg
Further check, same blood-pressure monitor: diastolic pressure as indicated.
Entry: 70 mmHg
